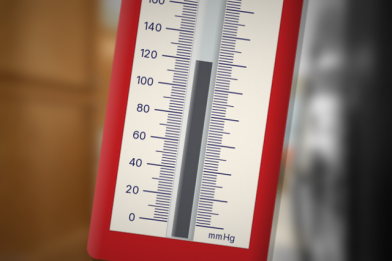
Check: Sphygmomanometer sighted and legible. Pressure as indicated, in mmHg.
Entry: 120 mmHg
